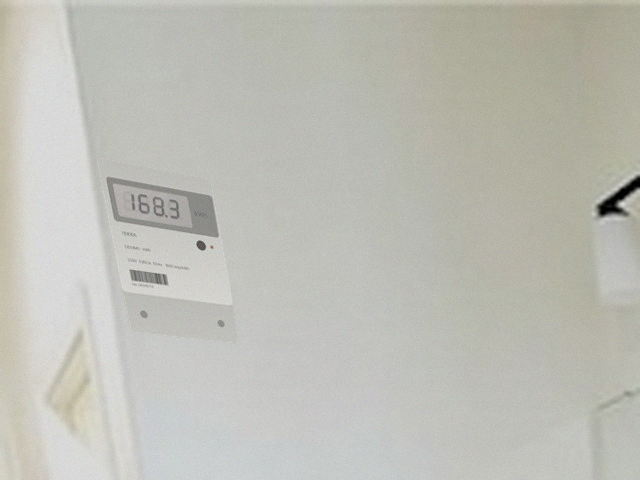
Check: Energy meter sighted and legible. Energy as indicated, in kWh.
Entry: 168.3 kWh
